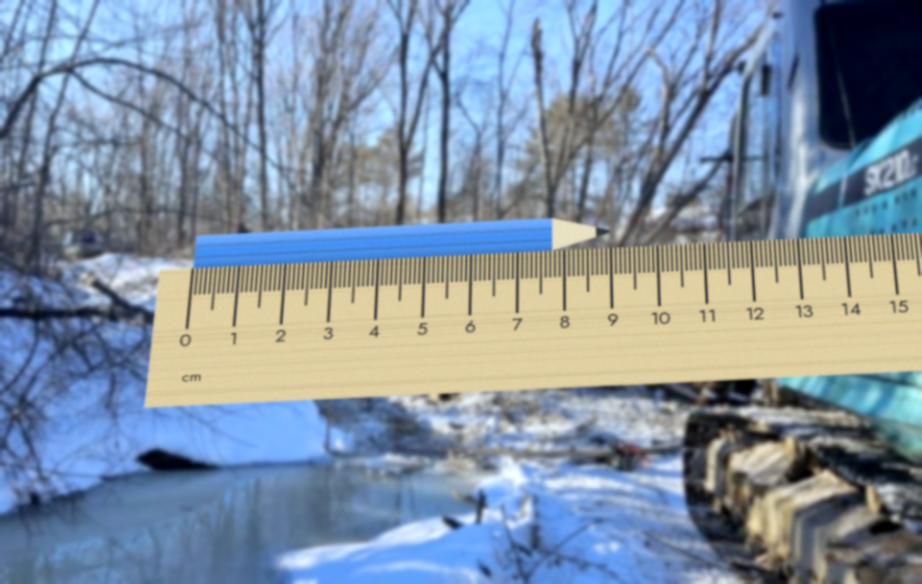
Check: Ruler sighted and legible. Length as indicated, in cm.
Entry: 9 cm
